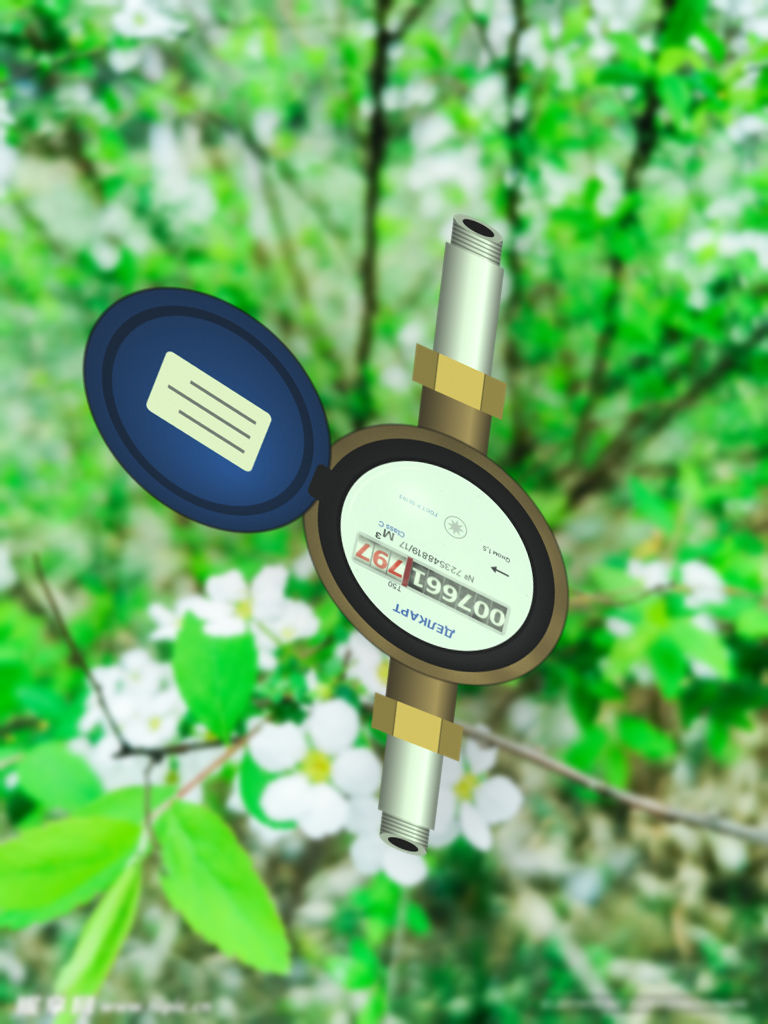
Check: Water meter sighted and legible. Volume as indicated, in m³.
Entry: 7661.797 m³
